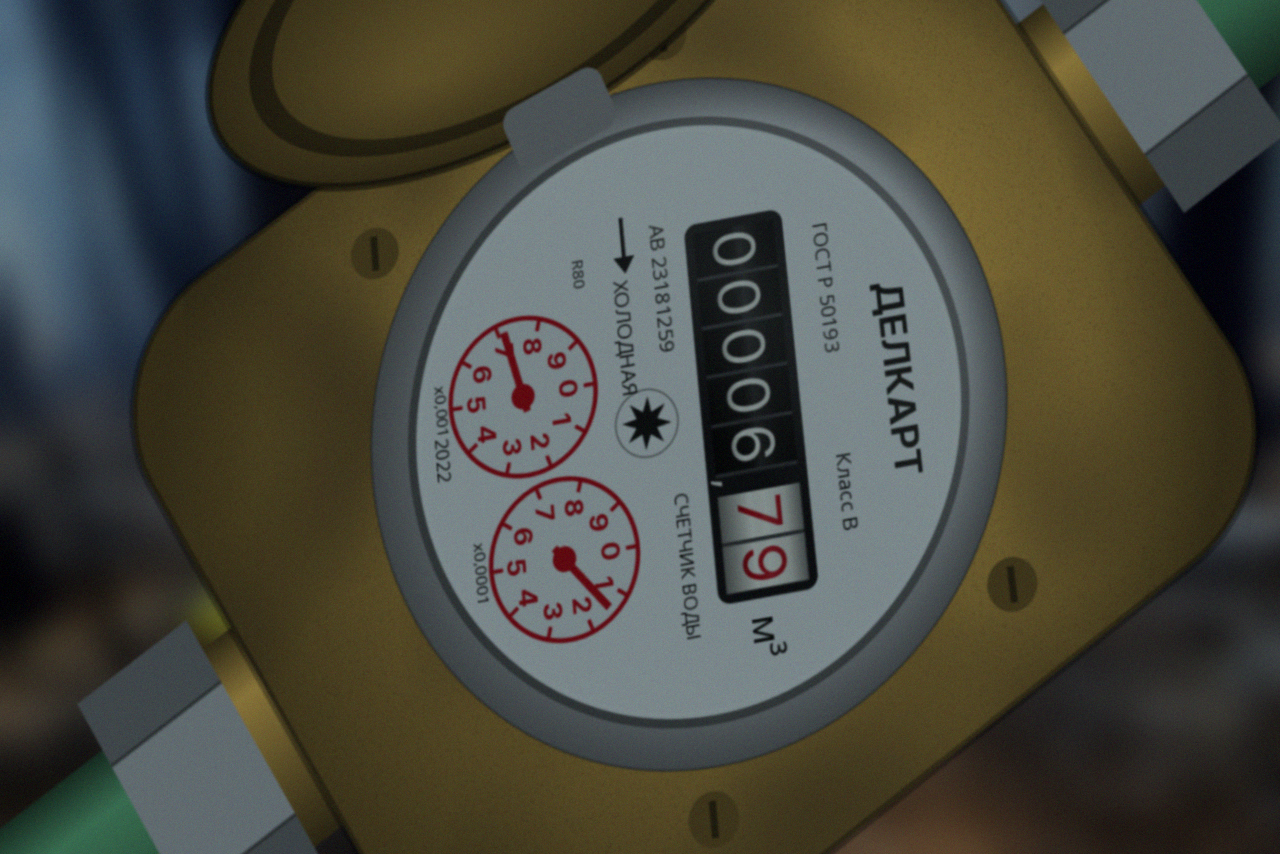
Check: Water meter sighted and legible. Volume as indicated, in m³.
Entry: 6.7971 m³
